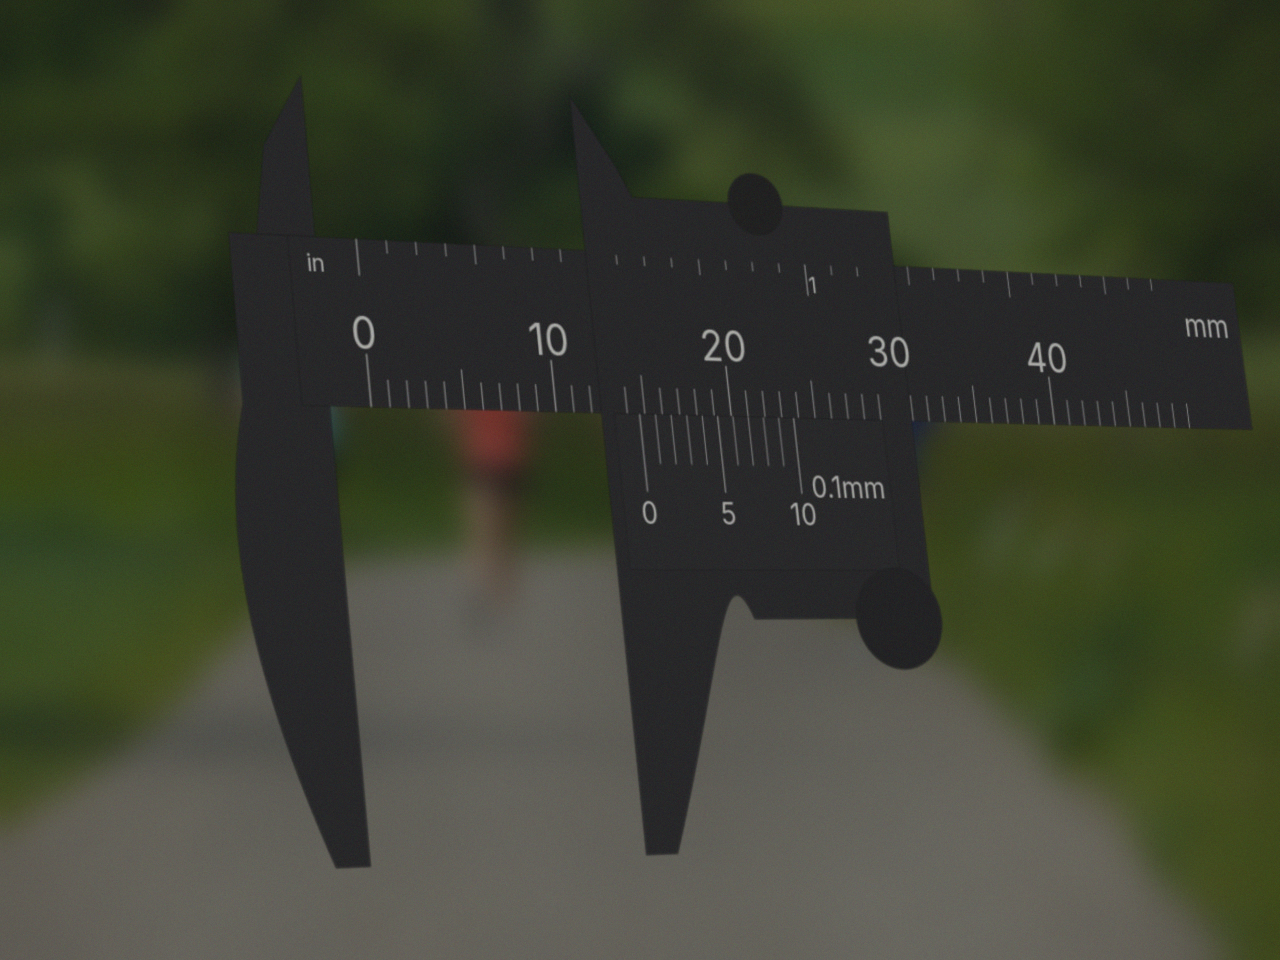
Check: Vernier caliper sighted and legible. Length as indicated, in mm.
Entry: 14.7 mm
